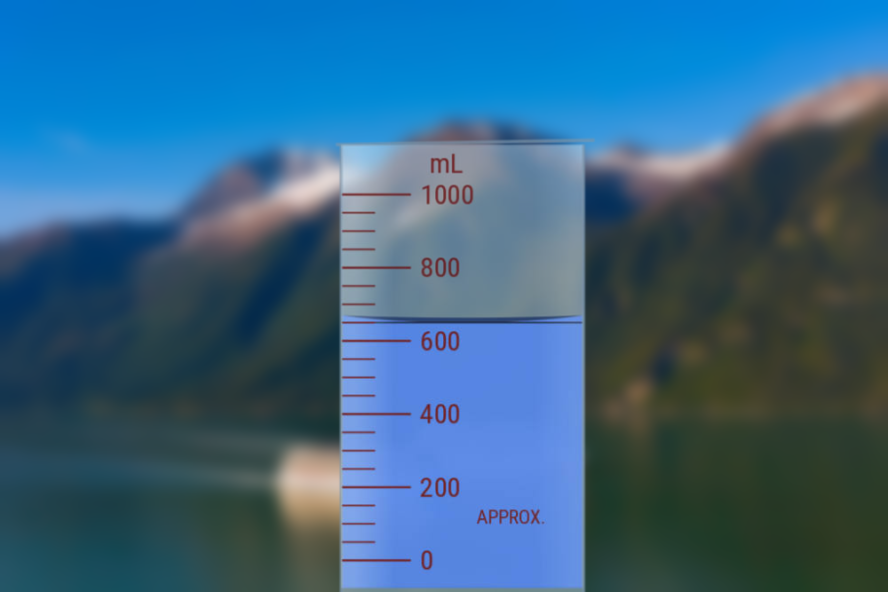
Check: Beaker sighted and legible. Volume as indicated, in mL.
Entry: 650 mL
